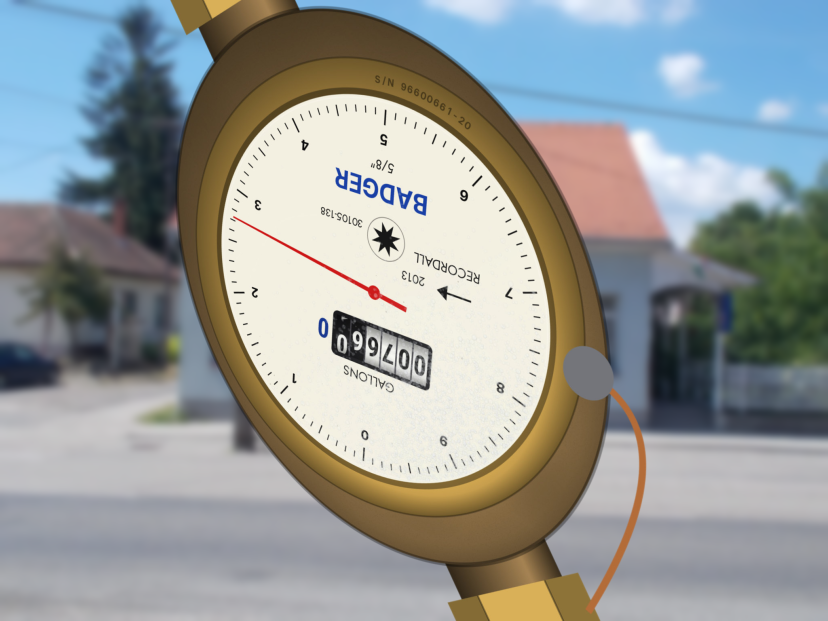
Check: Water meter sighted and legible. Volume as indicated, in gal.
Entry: 76602.7 gal
